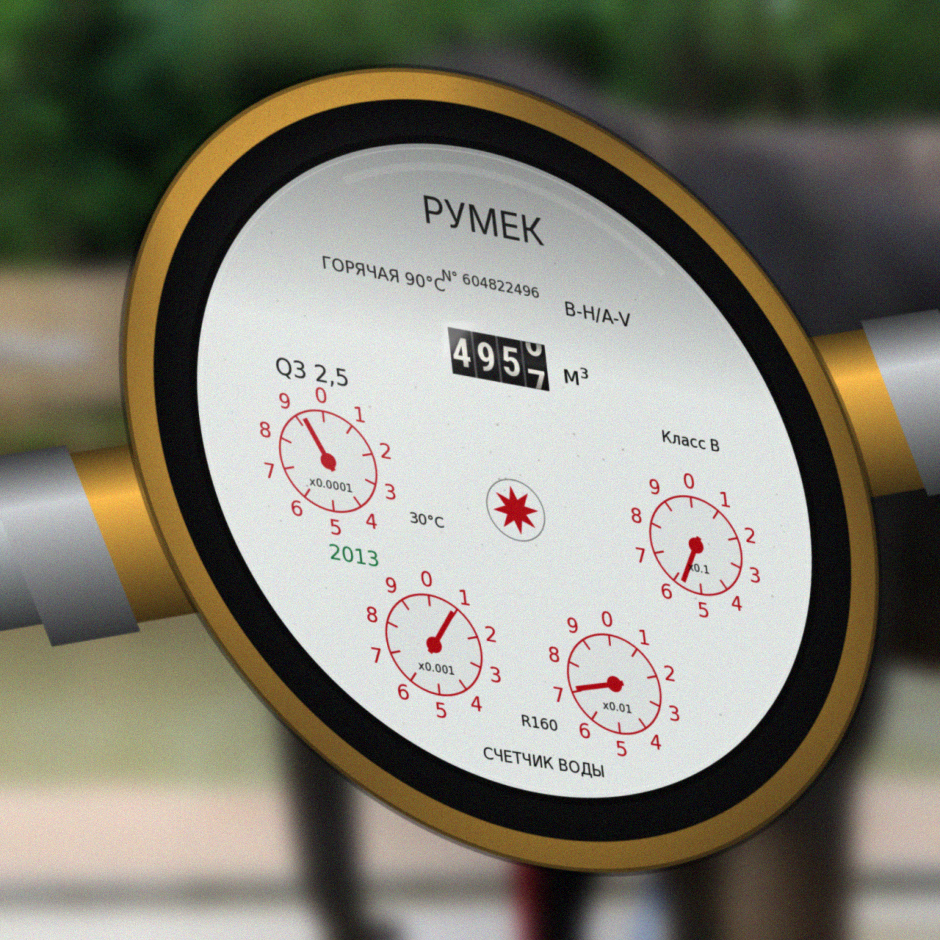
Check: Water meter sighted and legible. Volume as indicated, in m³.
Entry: 4956.5709 m³
